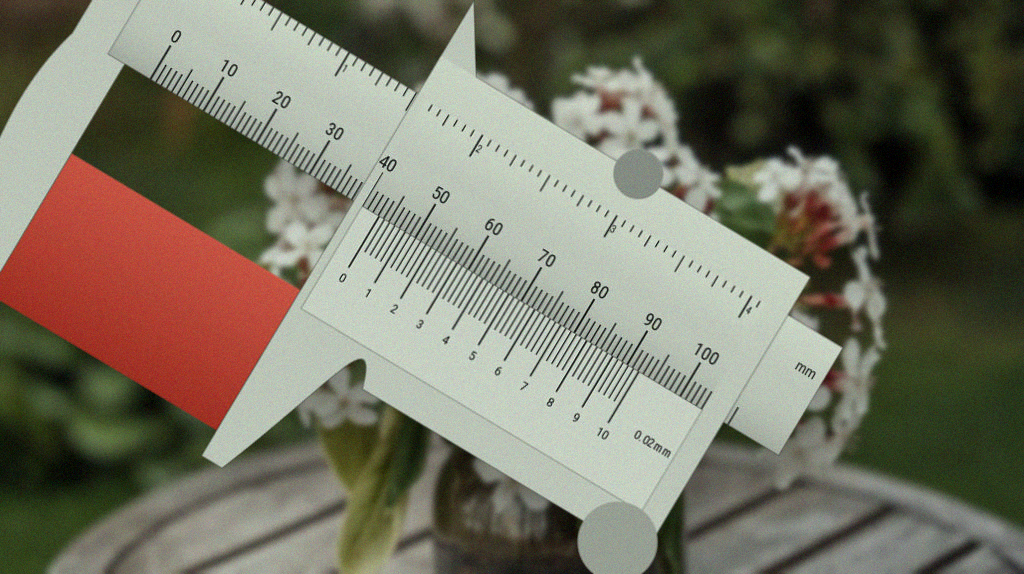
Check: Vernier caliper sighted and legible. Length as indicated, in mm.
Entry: 43.2 mm
